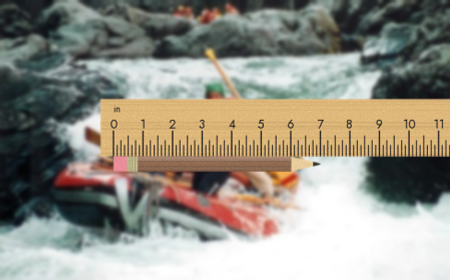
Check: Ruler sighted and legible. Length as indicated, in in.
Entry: 7 in
